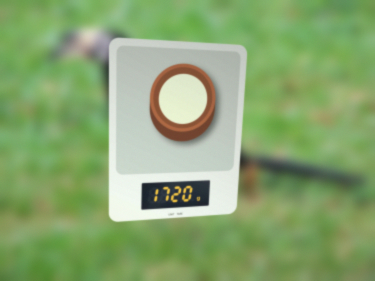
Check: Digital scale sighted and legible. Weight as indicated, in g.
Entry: 1720 g
